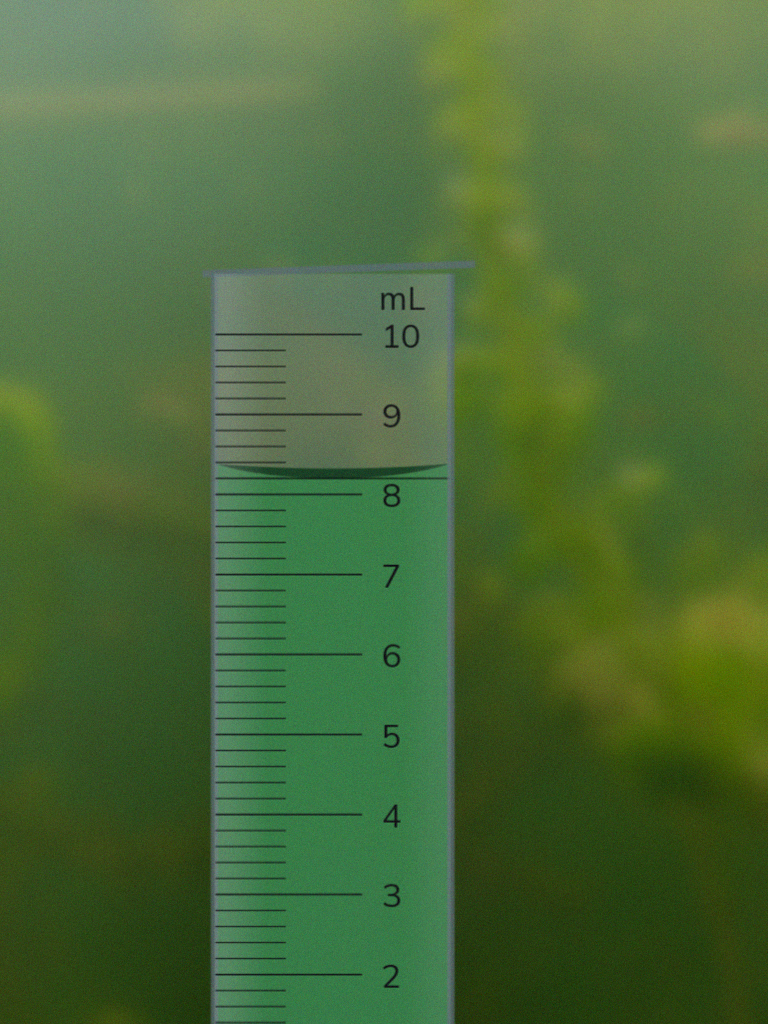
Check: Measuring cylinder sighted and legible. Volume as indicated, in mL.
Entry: 8.2 mL
